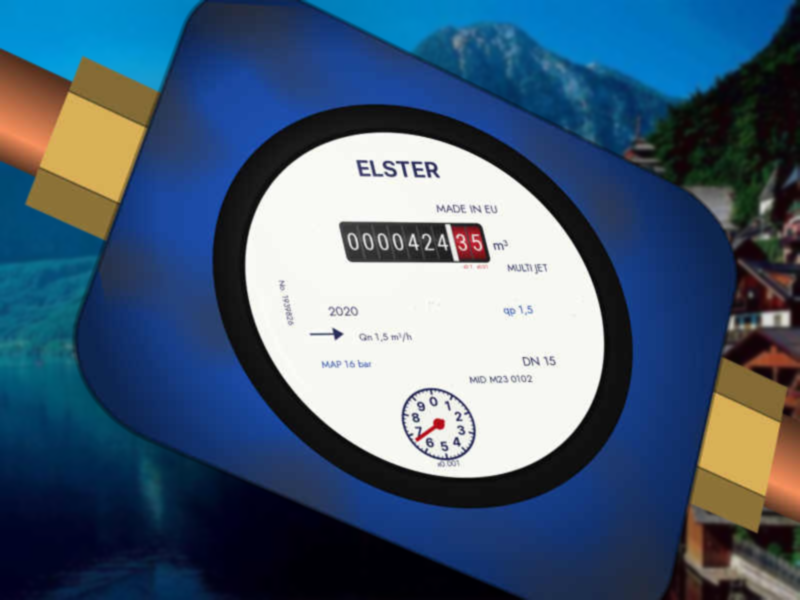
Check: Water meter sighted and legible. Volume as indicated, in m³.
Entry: 424.356 m³
